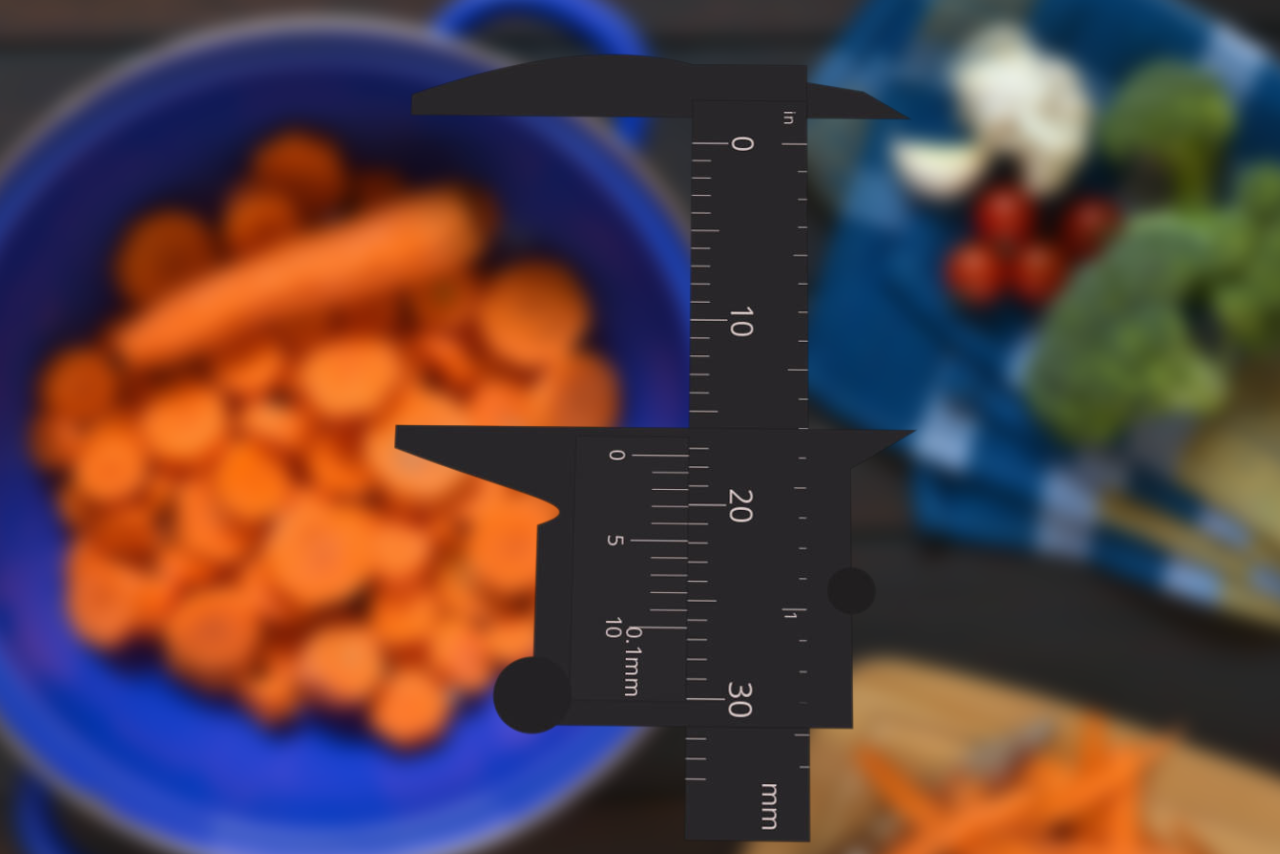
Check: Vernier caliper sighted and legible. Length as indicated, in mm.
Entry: 17.4 mm
